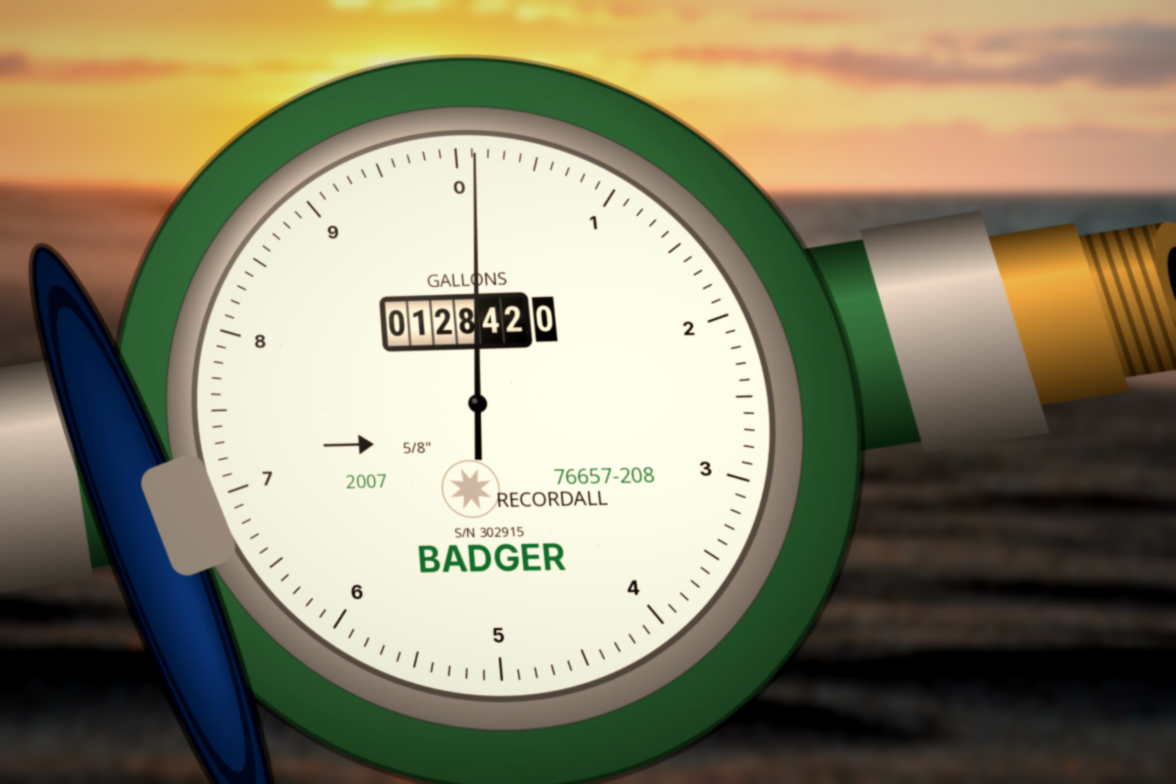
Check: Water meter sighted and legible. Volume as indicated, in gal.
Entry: 128420.1 gal
